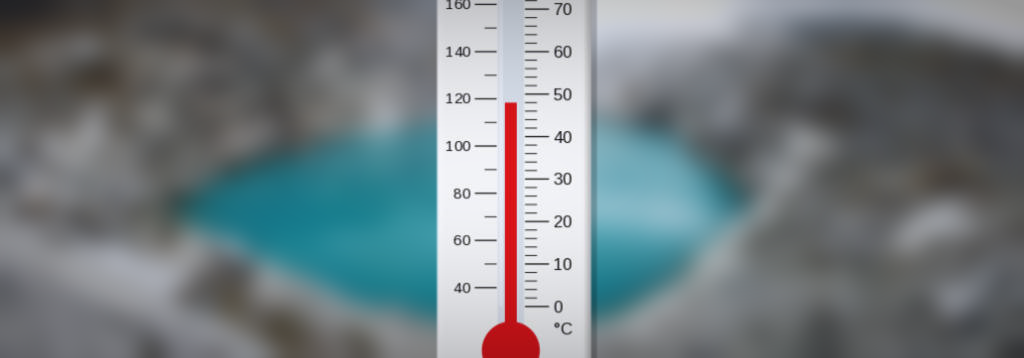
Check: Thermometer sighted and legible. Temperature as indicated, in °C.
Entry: 48 °C
